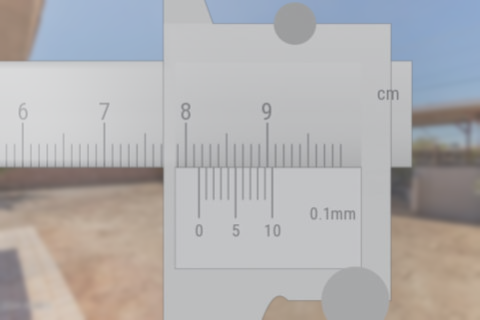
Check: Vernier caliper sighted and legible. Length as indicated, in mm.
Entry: 81.6 mm
